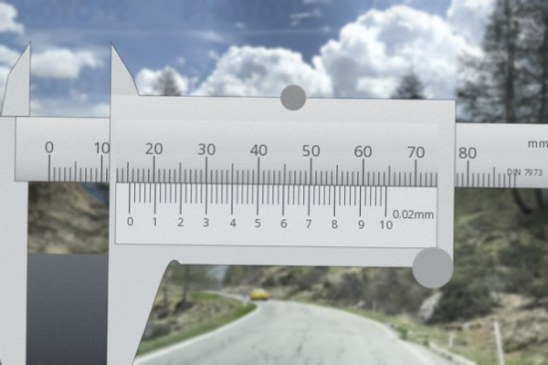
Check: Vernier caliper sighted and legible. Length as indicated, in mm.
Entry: 15.4 mm
